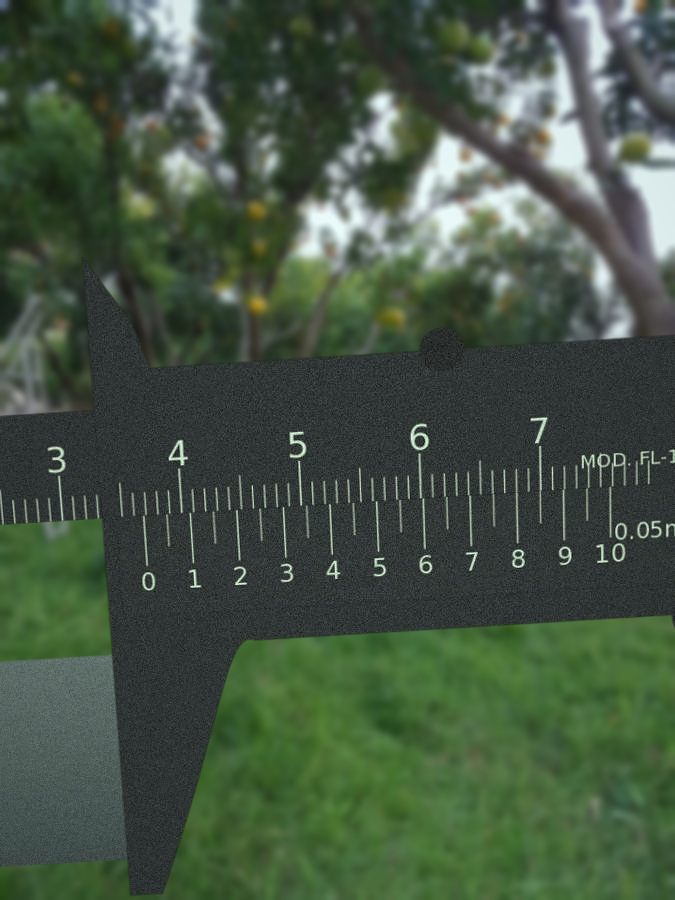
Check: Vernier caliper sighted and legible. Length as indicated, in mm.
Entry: 36.8 mm
